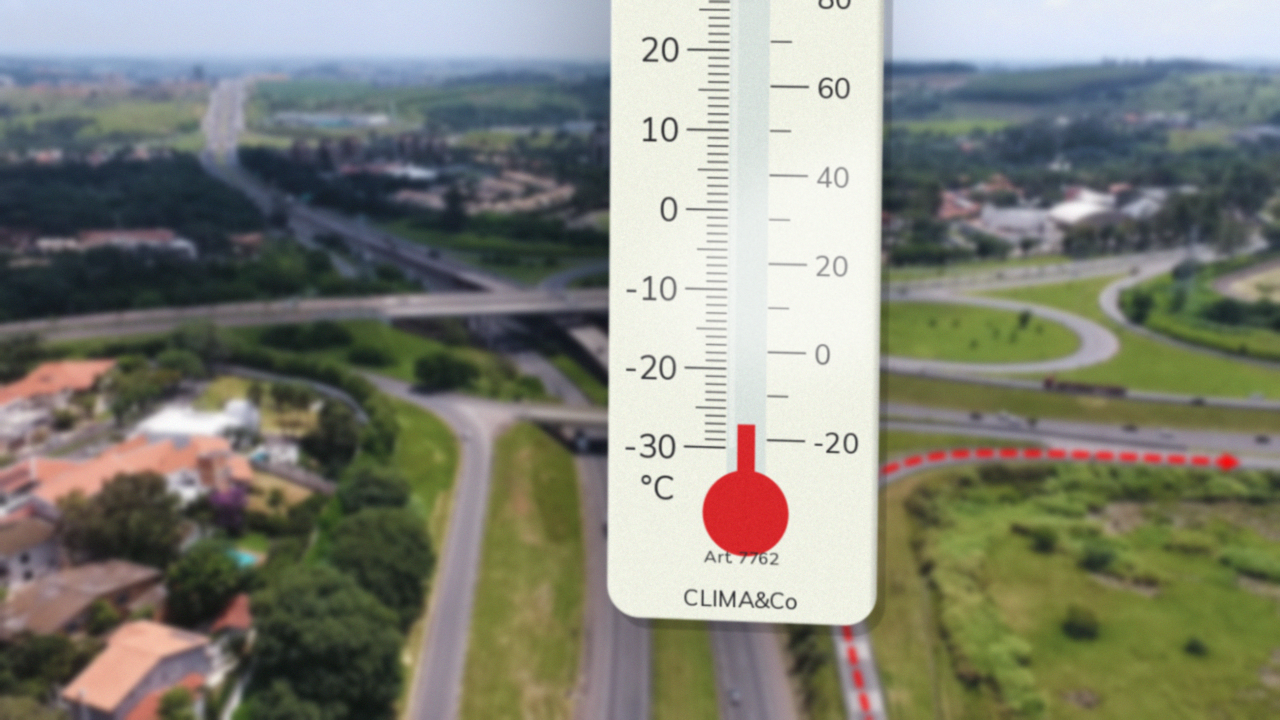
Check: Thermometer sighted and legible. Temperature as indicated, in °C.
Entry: -27 °C
